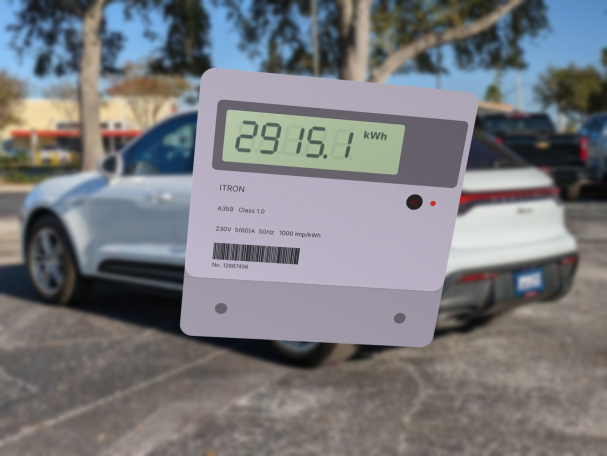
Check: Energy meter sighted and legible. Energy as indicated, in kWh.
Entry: 2915.1 kWh
